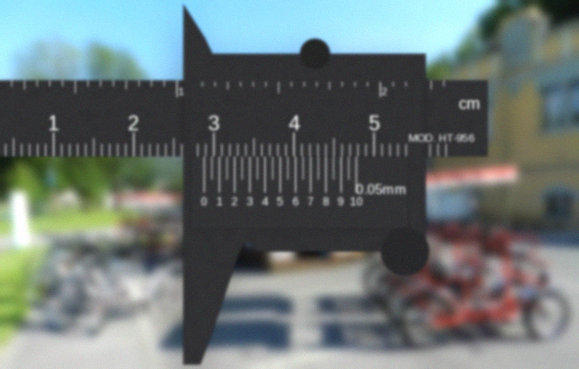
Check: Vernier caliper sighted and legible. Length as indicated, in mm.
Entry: 28.8 mm
